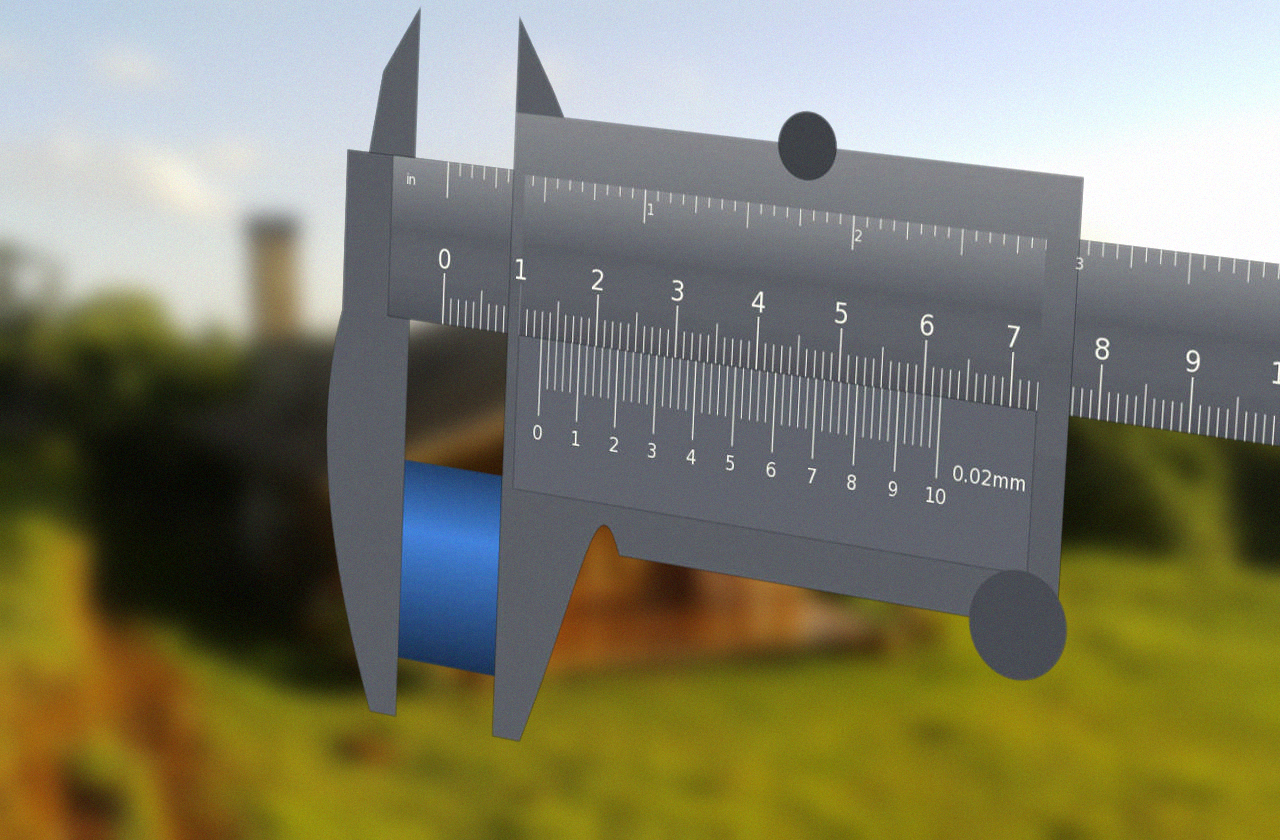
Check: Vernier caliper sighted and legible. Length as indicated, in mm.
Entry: 13.0 mm
